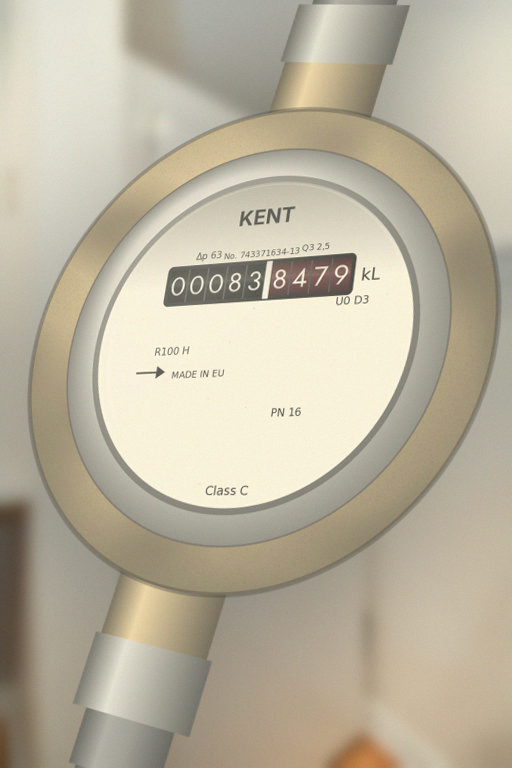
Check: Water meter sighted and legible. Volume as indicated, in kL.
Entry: 83.8479 kL
